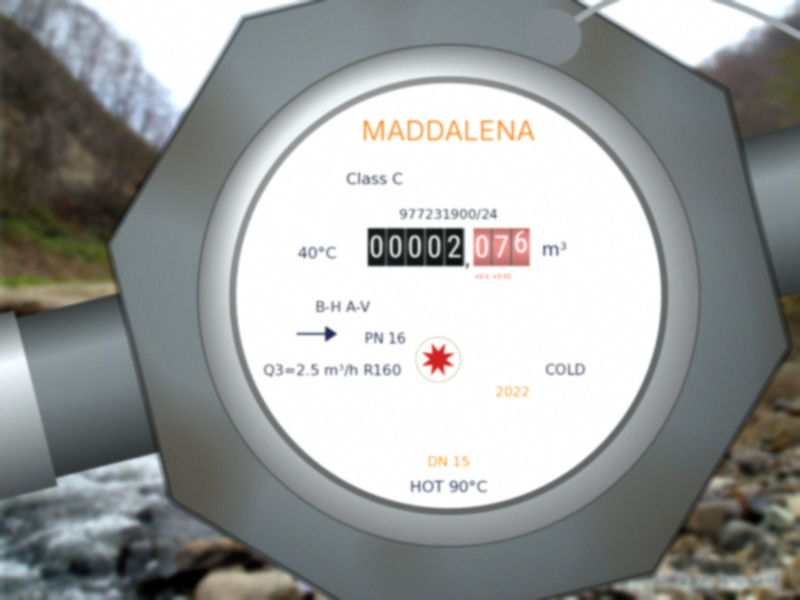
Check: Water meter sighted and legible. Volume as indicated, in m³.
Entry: 2.076 m³
